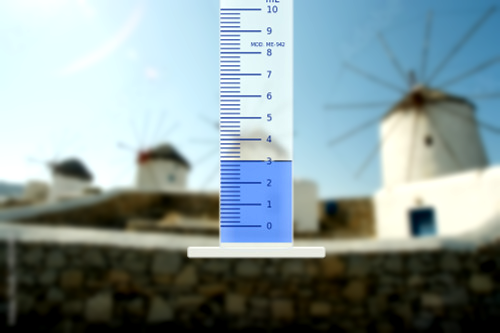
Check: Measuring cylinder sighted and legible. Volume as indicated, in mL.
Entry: 3 mL
